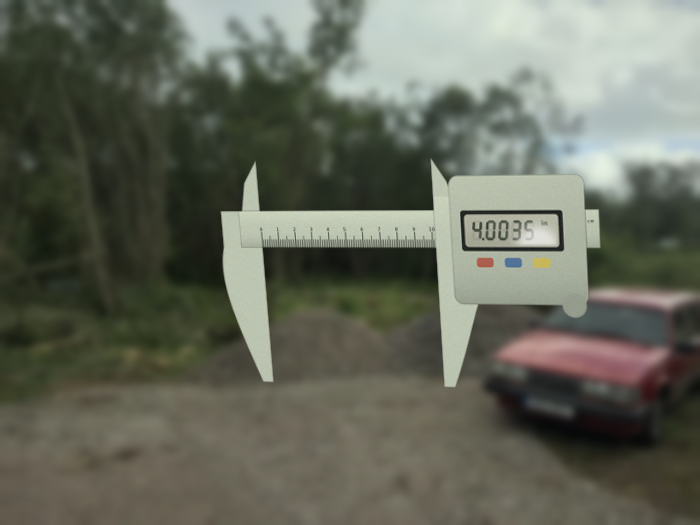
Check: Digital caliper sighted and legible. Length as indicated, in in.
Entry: 4.0035 in
